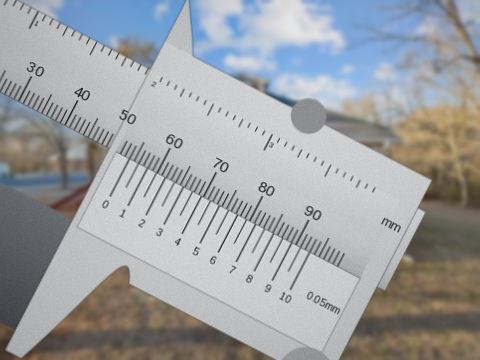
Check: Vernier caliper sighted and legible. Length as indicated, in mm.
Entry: 54.0 mm
